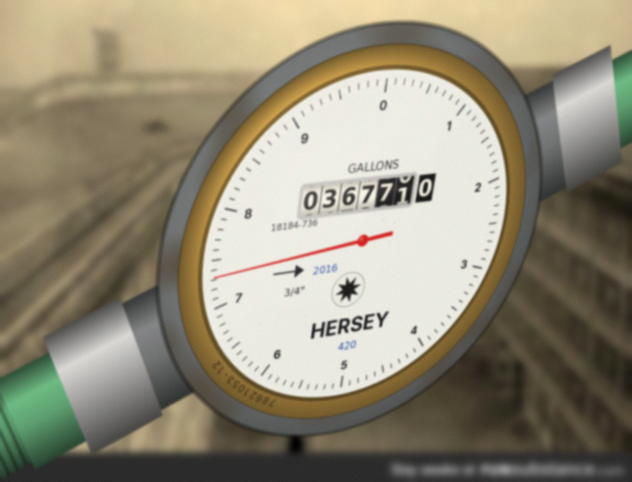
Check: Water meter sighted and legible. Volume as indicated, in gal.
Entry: 367707.3 gal
